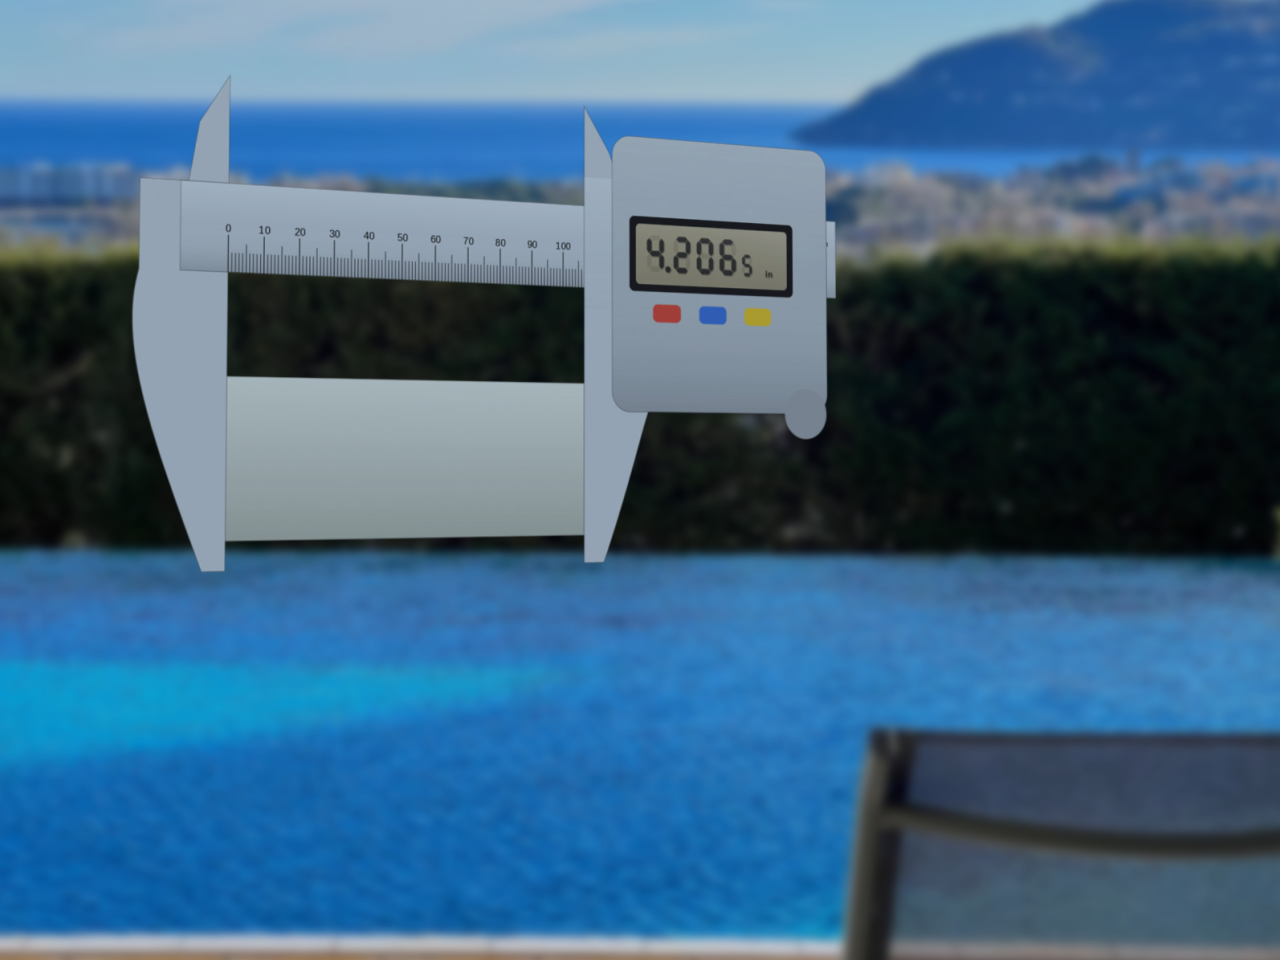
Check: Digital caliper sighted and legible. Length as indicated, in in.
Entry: 4.2065 in
